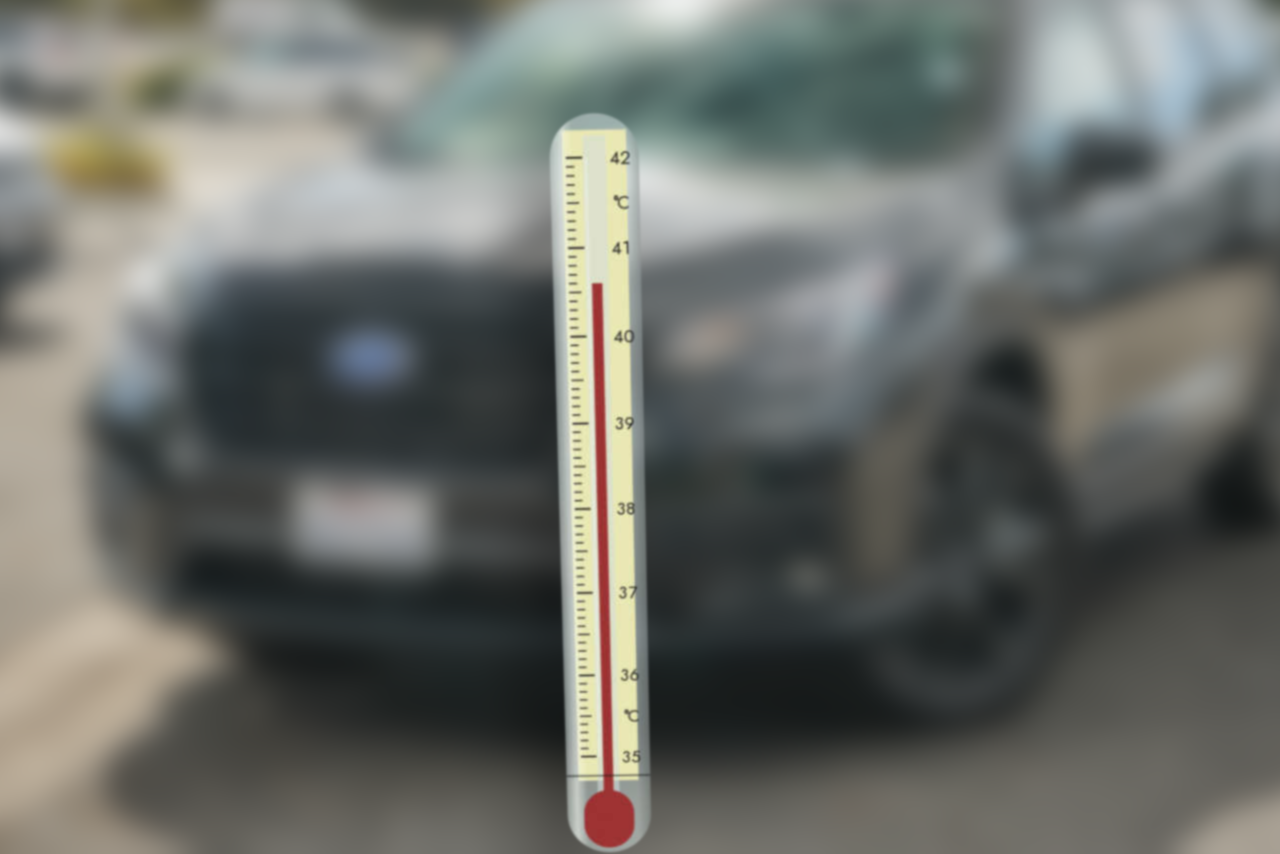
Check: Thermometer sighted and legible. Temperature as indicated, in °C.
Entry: 40.6 °C
